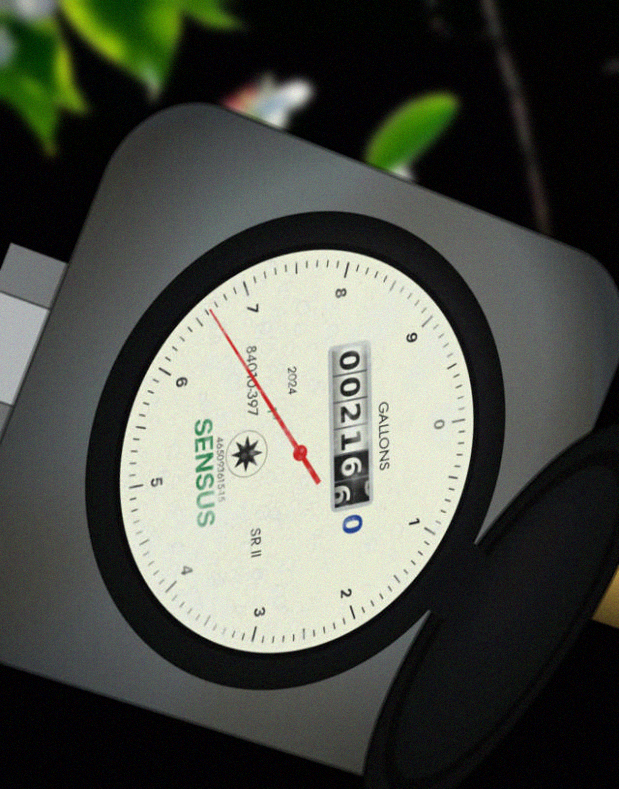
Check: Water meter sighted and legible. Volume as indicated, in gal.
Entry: 21656.6 gal
